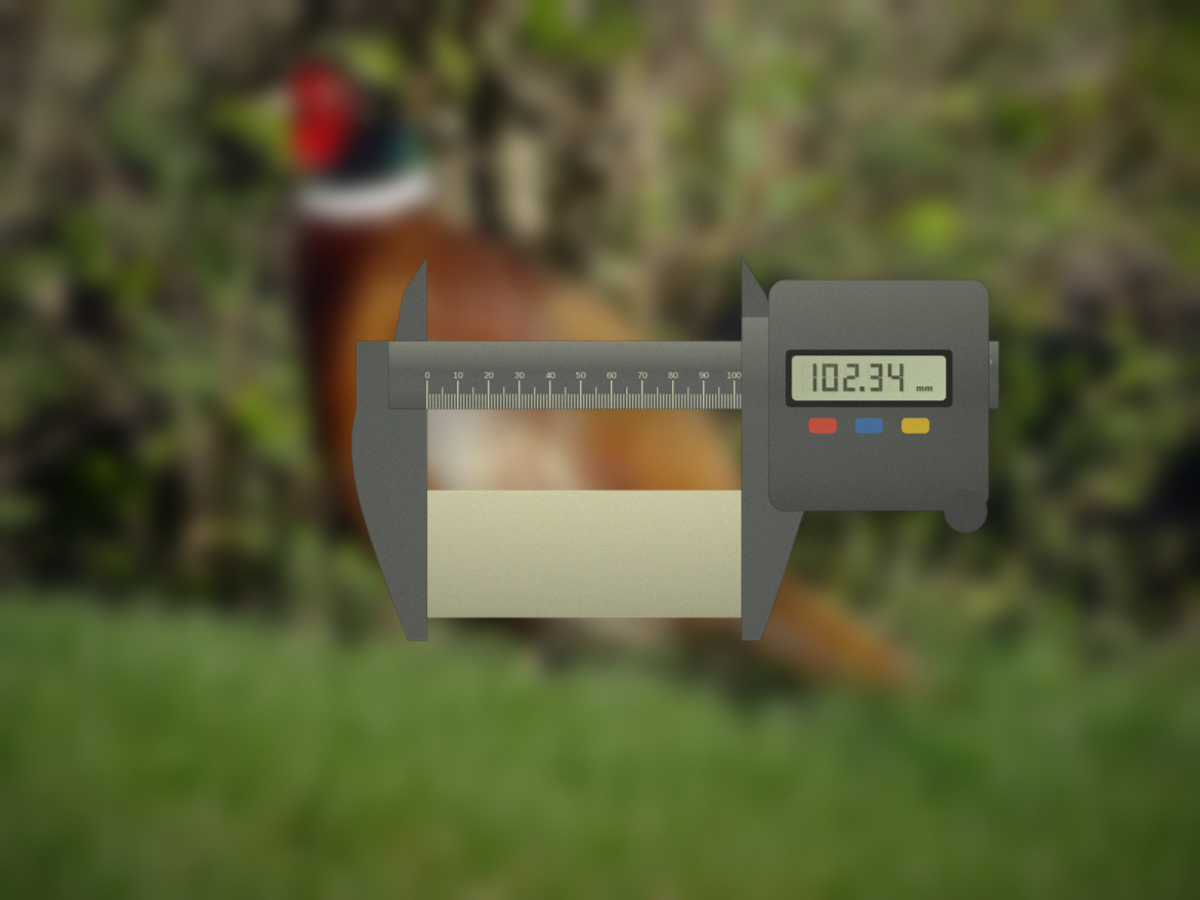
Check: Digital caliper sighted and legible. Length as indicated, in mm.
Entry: 102.34 mm
